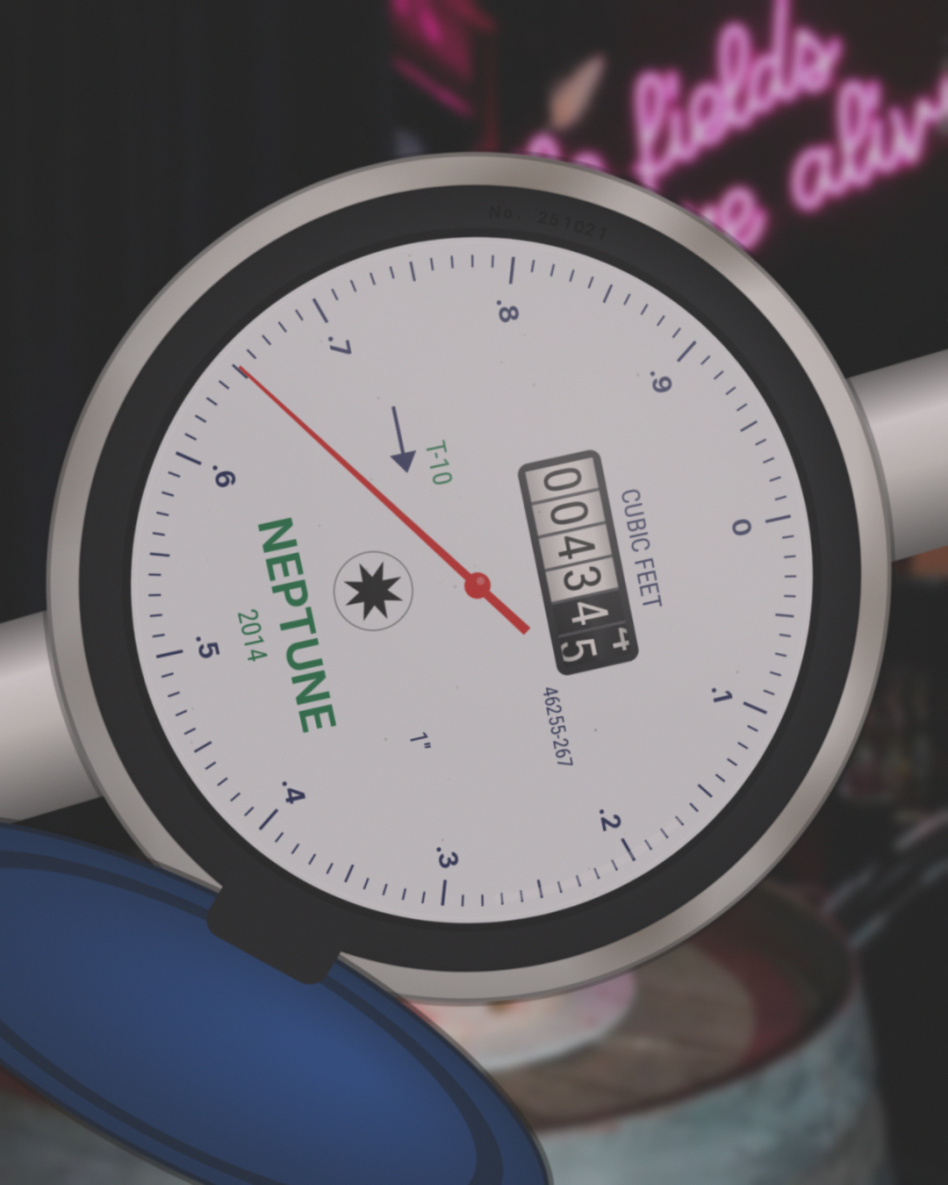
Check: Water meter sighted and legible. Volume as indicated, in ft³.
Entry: 4344.65 ft³
